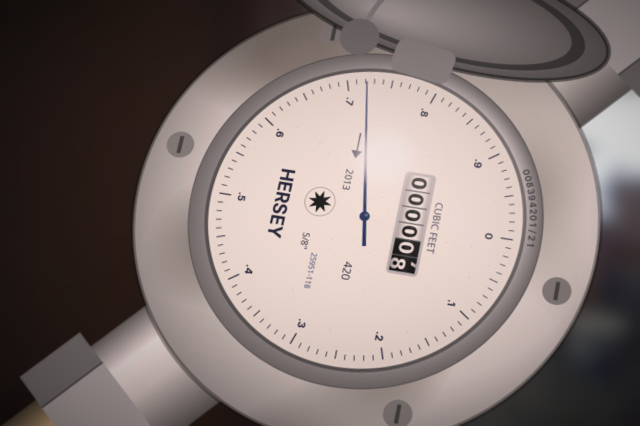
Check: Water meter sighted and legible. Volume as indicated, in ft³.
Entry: 7.72 ft³
